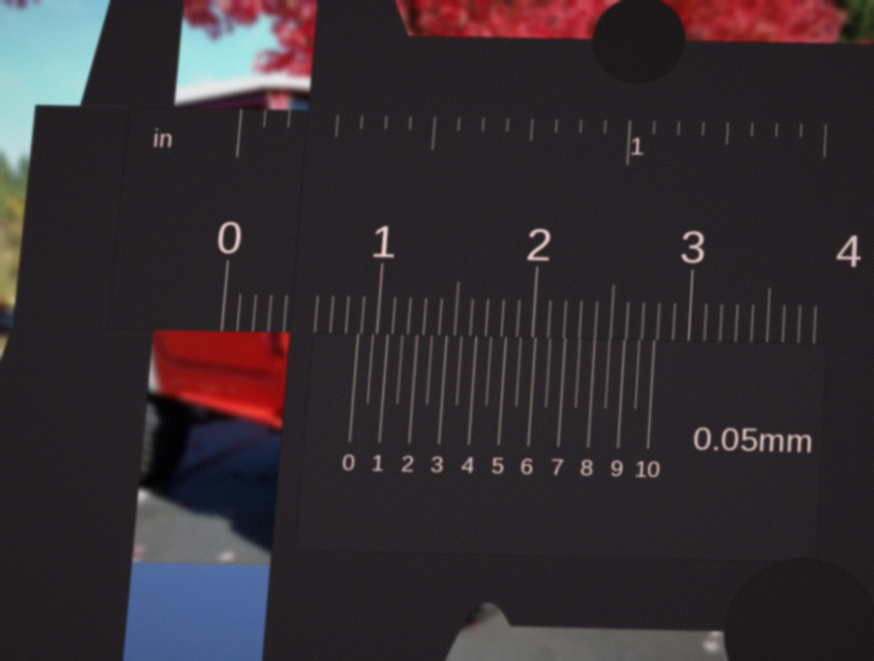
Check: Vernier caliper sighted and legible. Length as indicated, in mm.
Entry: 8.8 mm
